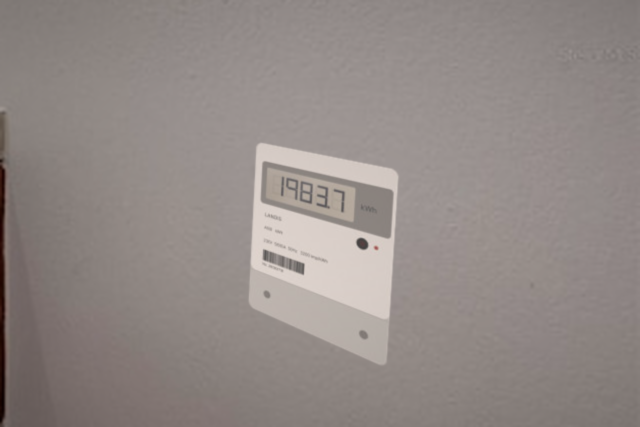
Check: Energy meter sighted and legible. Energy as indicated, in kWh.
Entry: 1983.7 kWh
